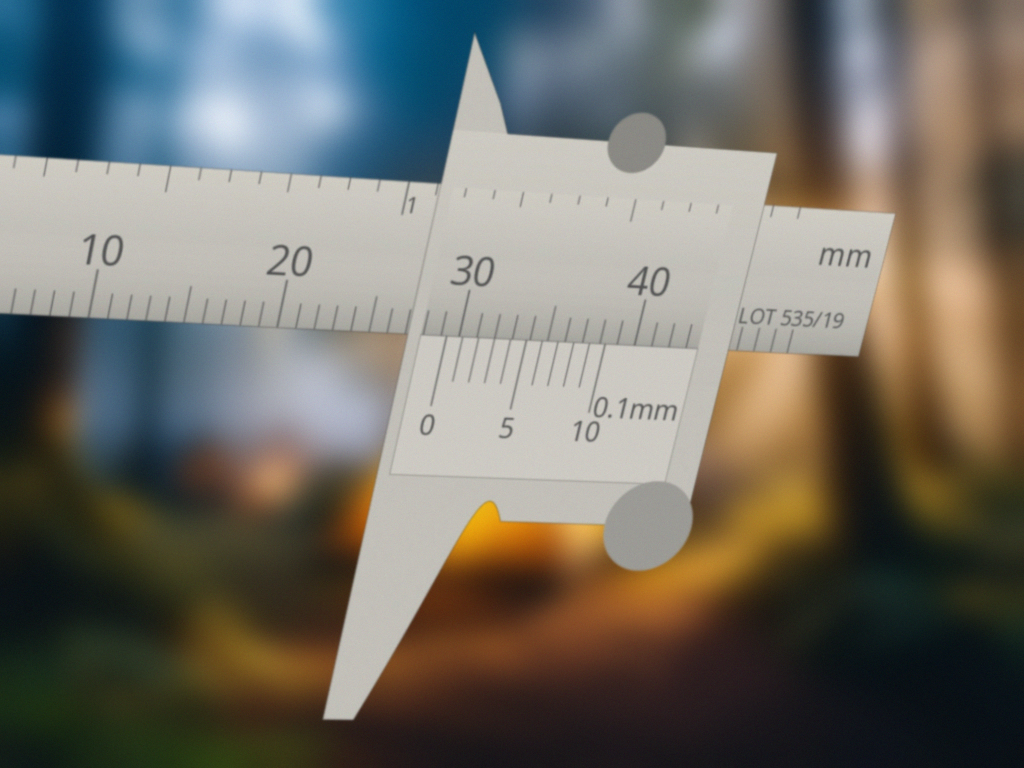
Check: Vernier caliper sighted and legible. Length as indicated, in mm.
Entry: 29.3 mm
